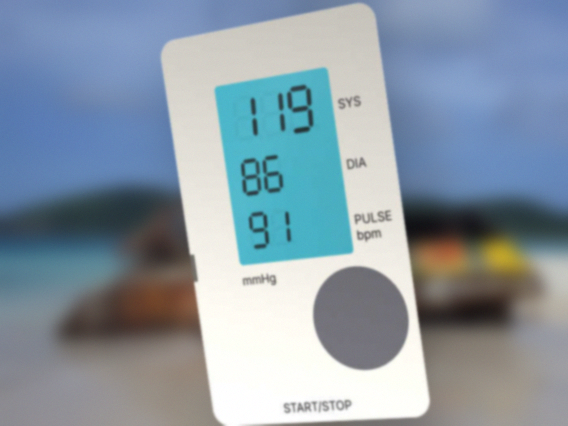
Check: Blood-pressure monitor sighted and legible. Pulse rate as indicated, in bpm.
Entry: 91 bpm
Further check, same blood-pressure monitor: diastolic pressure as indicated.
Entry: 86 mmHg
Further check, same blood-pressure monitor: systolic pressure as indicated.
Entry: 119 mmHg
